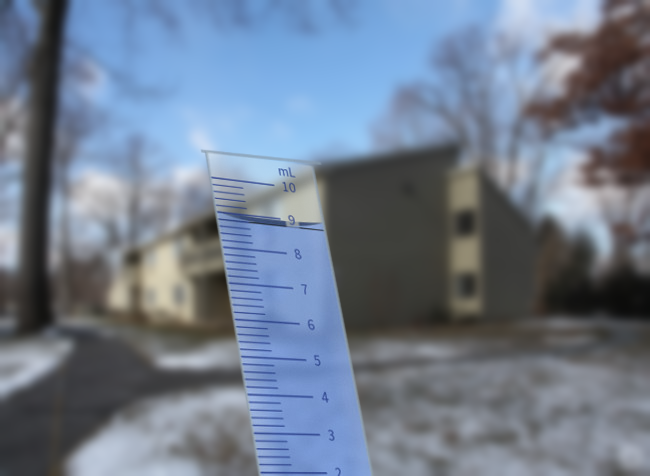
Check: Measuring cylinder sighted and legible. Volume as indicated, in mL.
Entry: 8.8 mL
